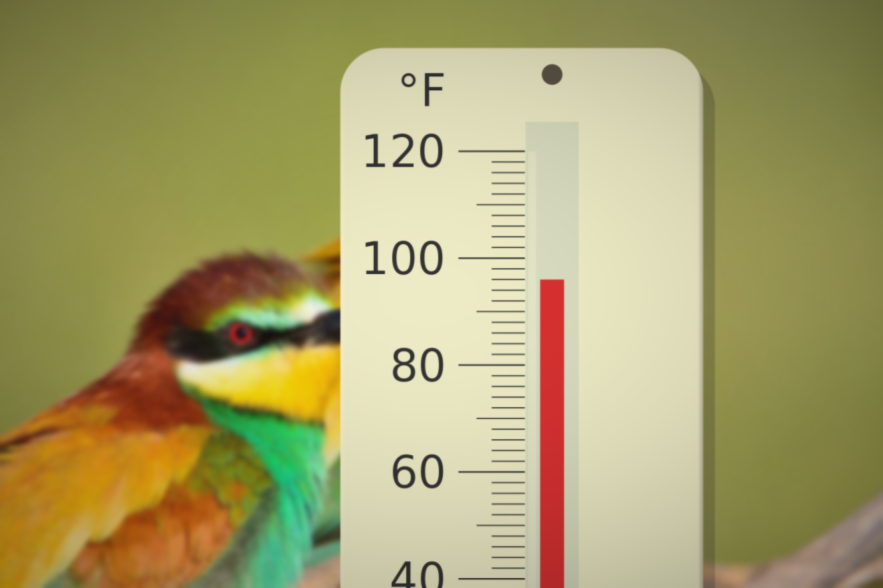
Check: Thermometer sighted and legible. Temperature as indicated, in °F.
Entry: 96 °F
